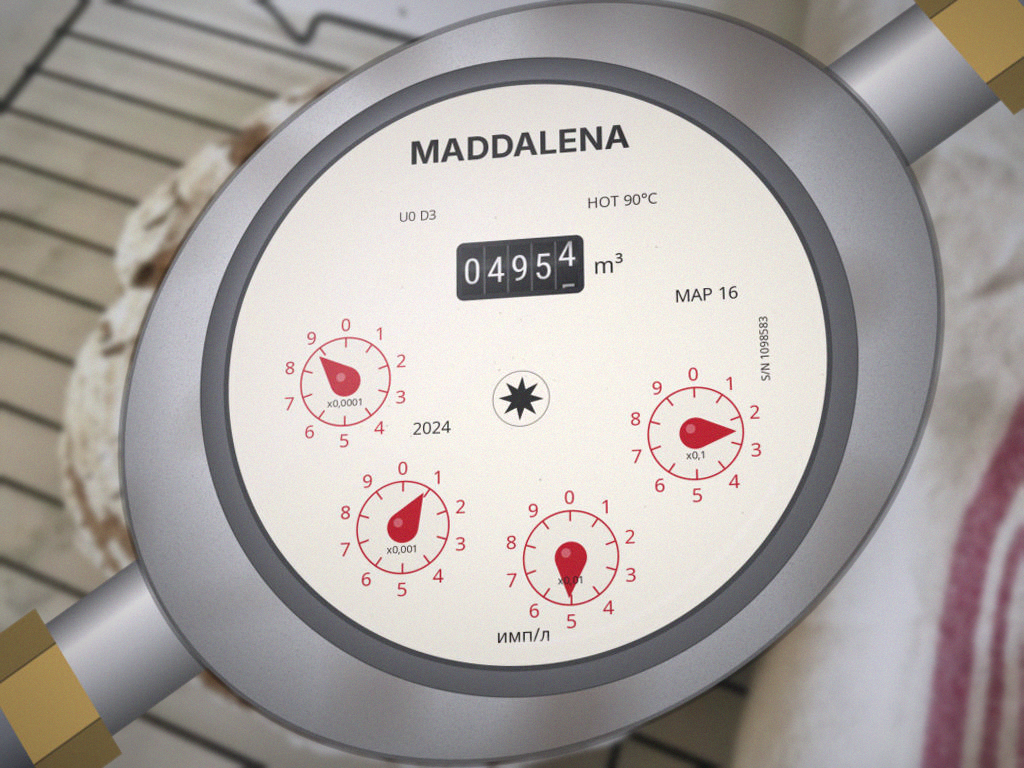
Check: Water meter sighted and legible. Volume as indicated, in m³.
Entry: 4954.2508 m³
